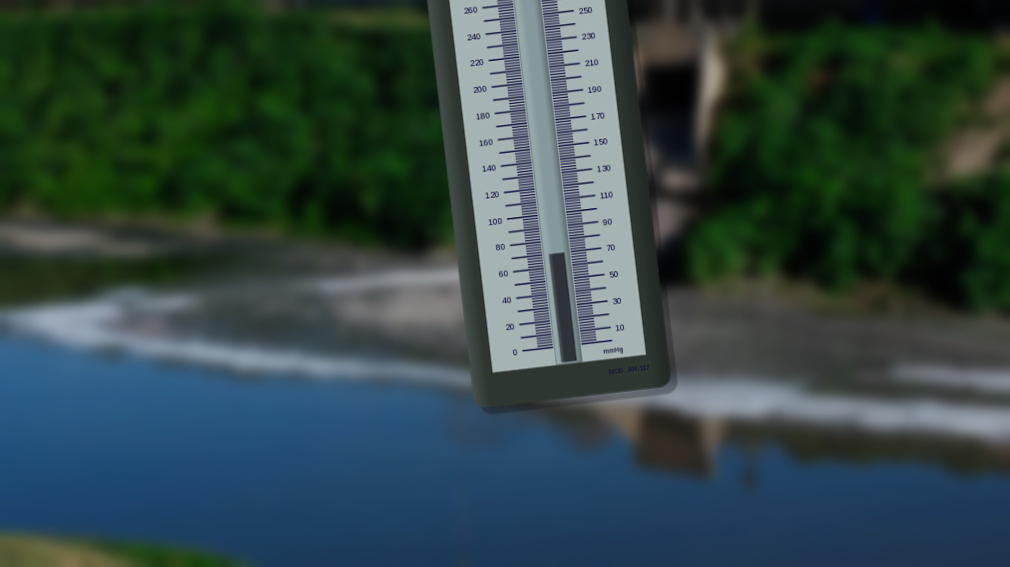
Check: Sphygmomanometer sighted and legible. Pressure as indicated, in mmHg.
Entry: 70 mmHg
